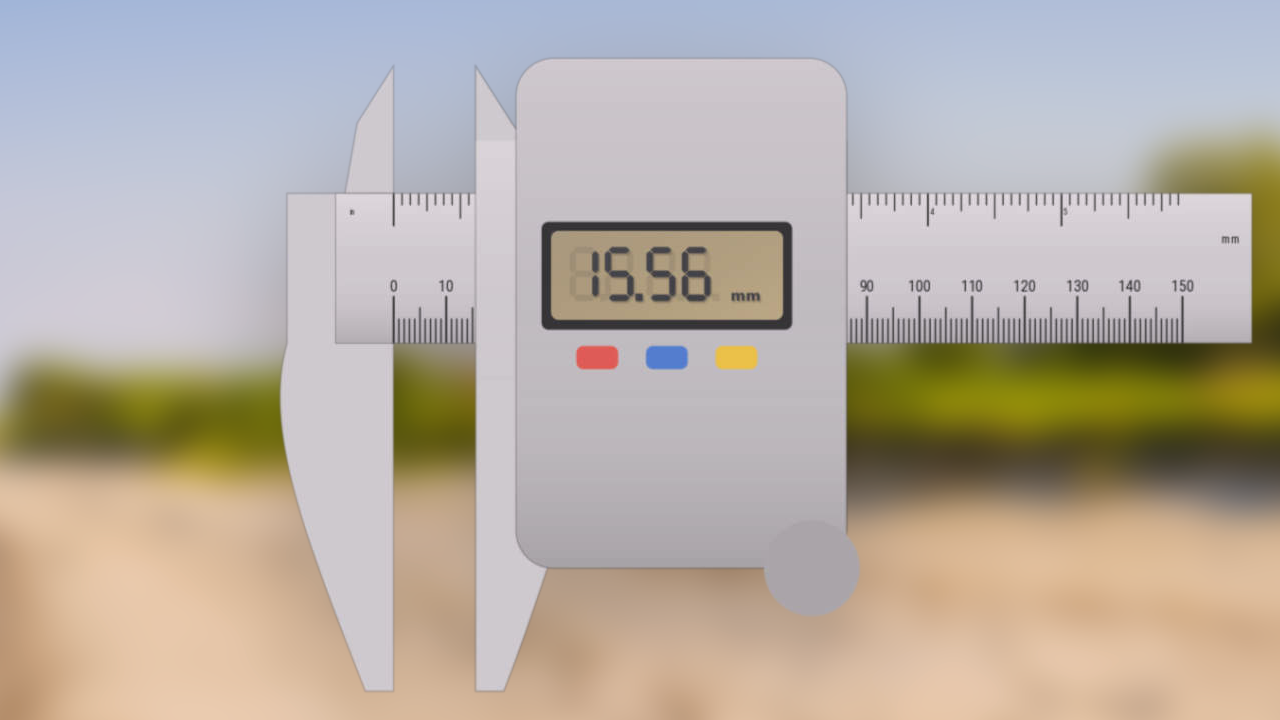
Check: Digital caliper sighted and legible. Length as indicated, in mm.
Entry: 15.56 mm
